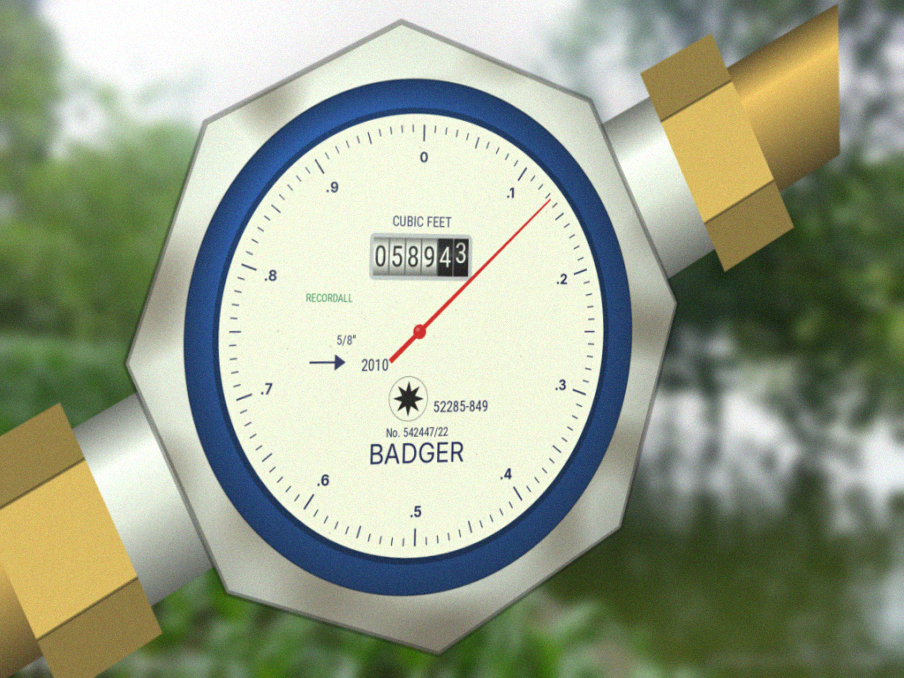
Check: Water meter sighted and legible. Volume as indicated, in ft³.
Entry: 58943.13 ft³
